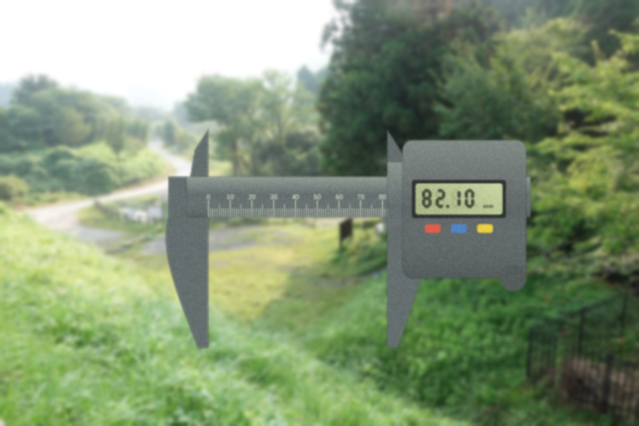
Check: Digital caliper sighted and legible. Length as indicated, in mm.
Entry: 82.10 mm
